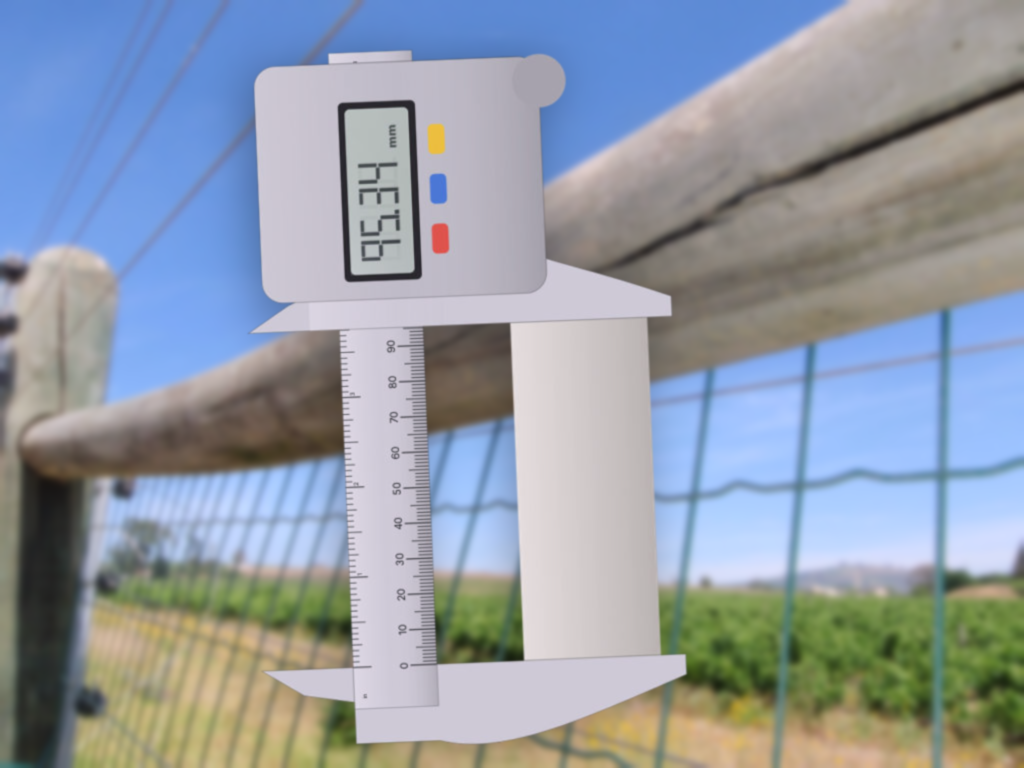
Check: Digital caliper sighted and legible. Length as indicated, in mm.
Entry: 95.34 mm
